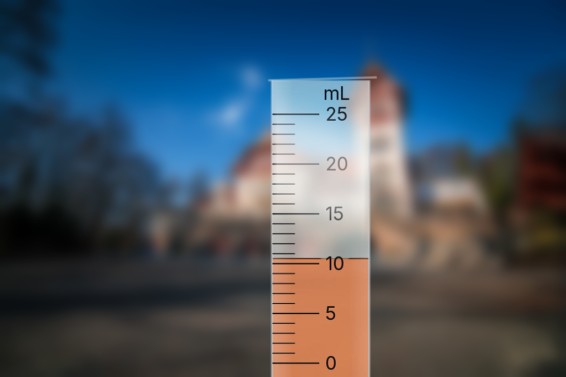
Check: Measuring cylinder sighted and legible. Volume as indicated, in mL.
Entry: 10.5 mL
